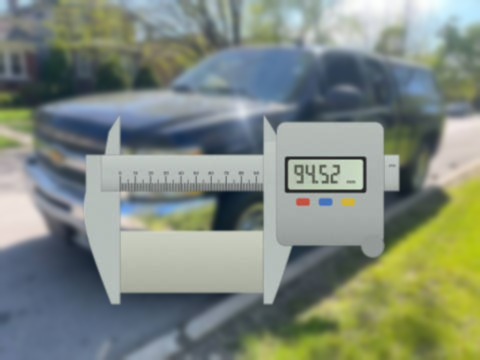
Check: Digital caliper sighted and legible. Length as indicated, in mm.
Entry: 94.52 mm
